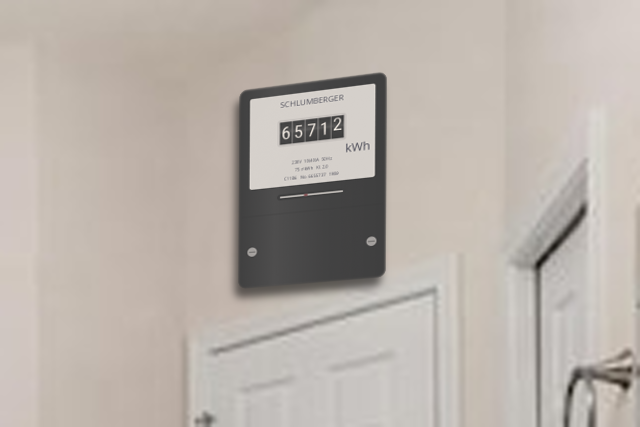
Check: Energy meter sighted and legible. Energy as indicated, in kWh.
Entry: 65712 kWh
